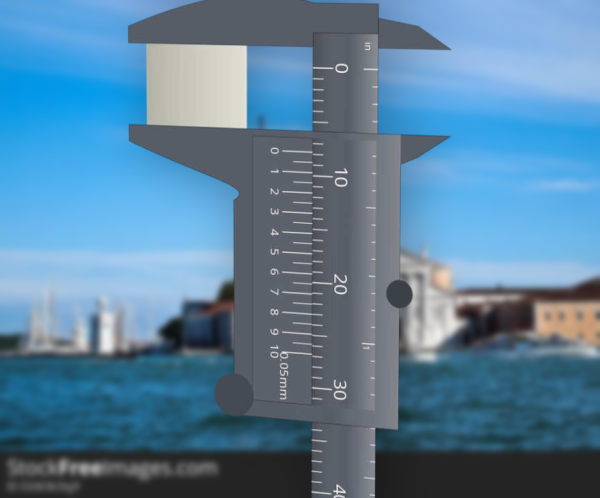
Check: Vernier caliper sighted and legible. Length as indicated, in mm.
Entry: 7.8 mm
